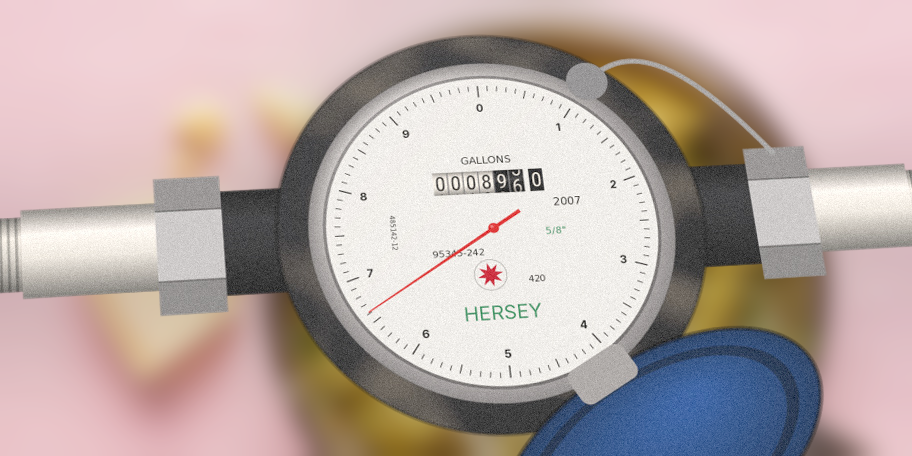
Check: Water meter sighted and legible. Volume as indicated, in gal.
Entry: 8956.6 gal
